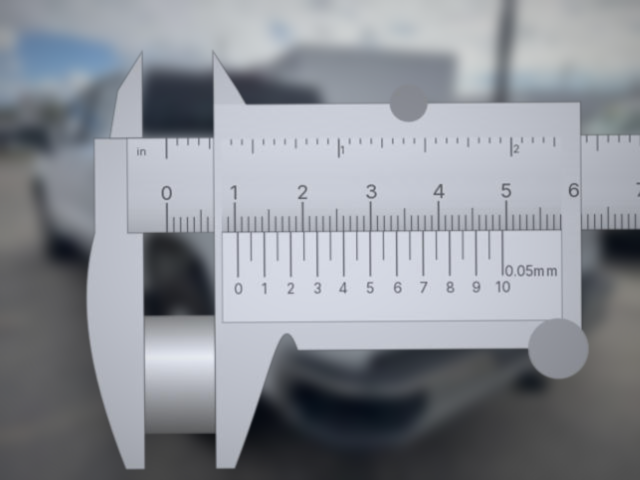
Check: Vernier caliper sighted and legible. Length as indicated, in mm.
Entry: 10.4 mm
